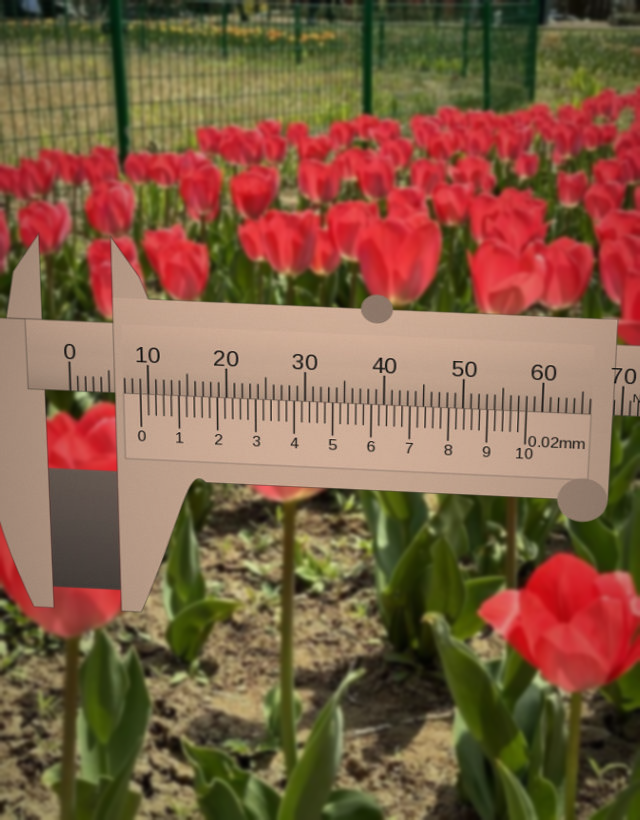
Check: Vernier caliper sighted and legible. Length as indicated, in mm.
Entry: 9.0 mm
